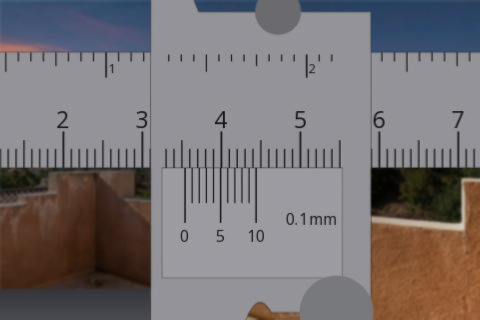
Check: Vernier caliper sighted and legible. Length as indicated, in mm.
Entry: 35.4 mm
